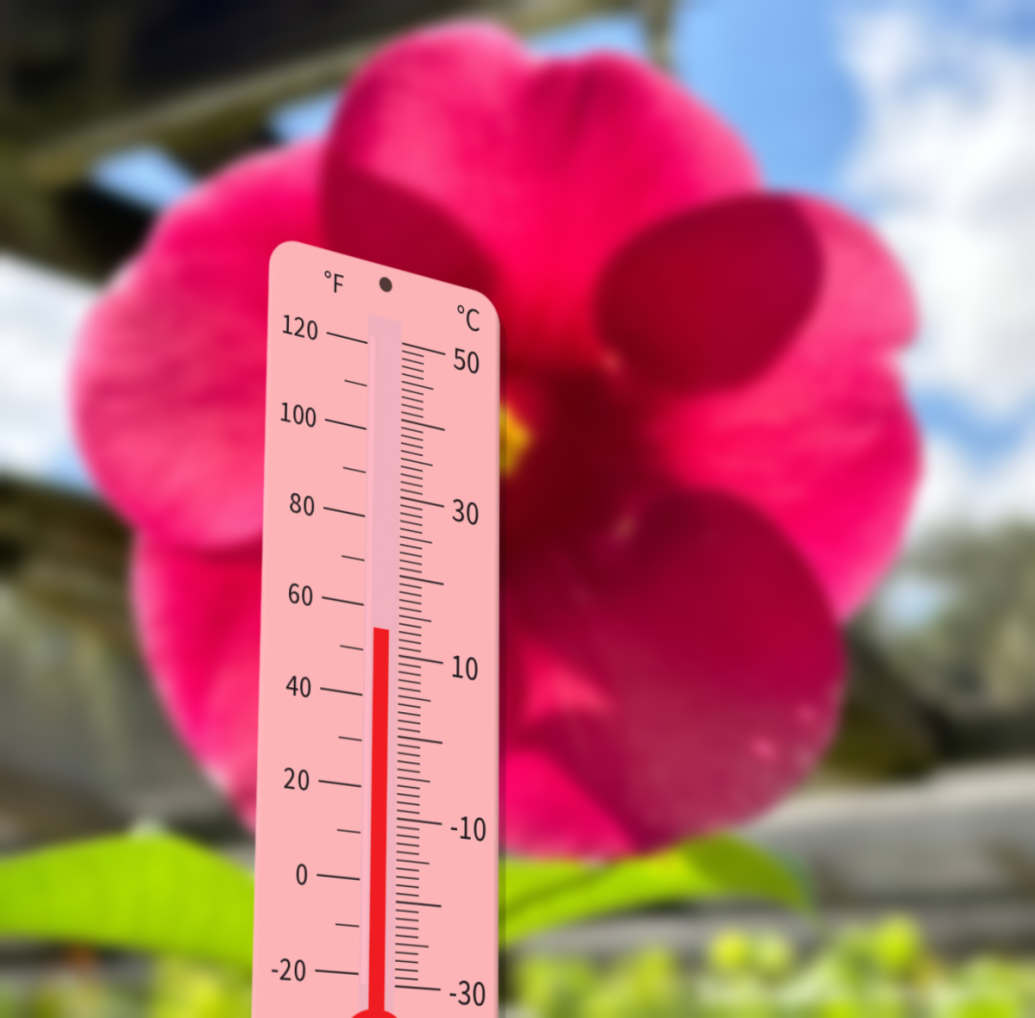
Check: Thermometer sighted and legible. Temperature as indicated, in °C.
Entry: 13 °C
